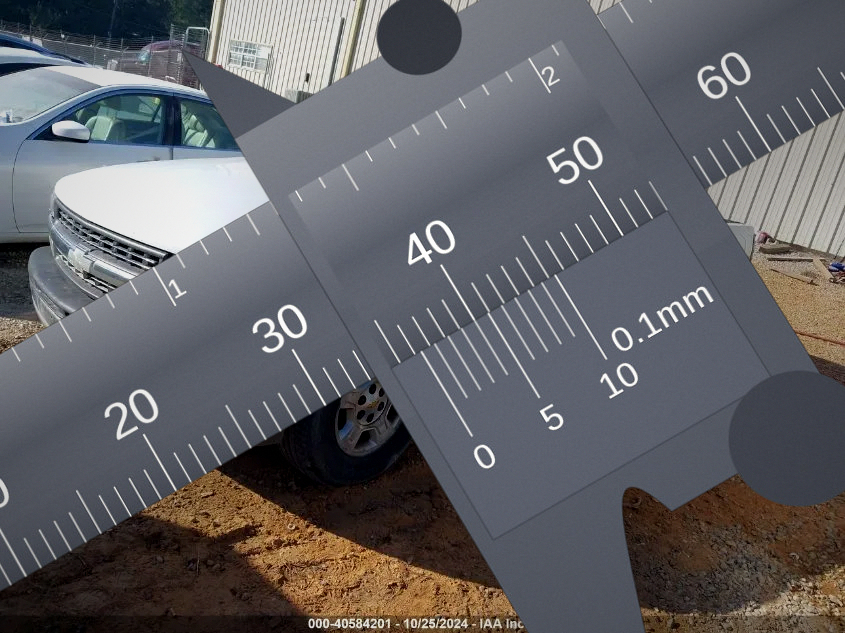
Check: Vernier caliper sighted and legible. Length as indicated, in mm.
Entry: 36.4 mm
